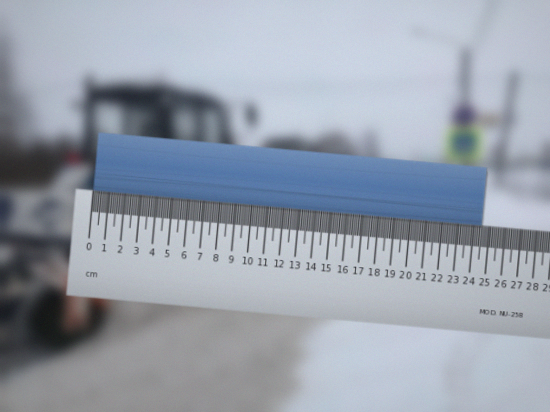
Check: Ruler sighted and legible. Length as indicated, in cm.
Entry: 24.5 cm
